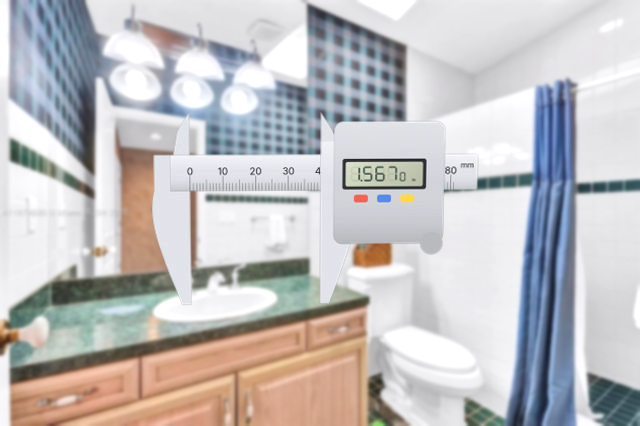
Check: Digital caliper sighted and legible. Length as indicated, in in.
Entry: 1.5670 in
